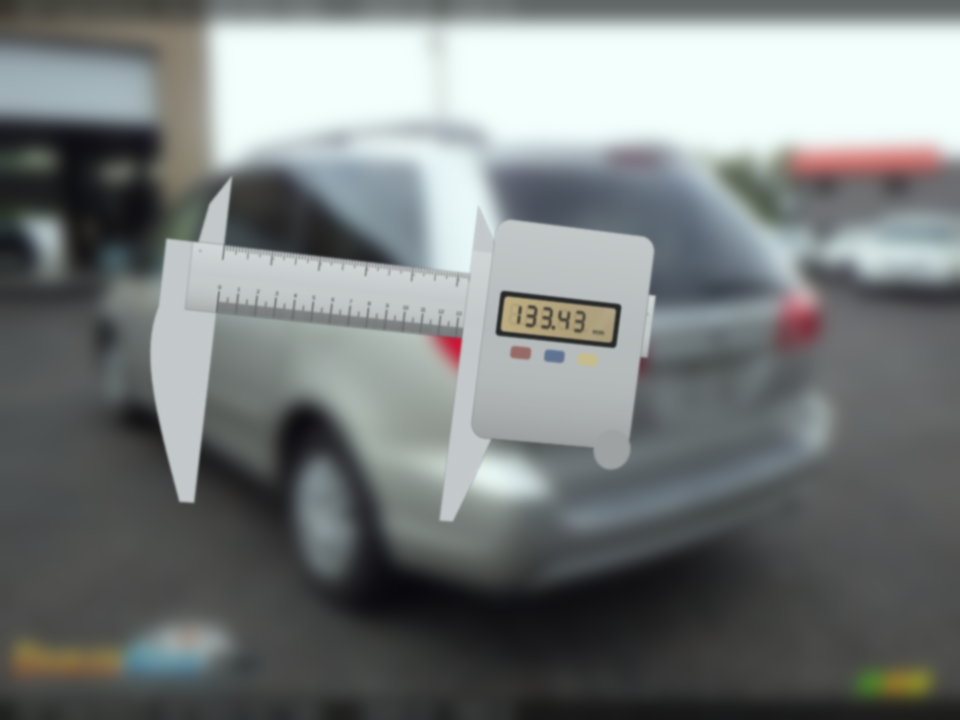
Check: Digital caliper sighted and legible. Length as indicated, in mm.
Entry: 133.43 mm
